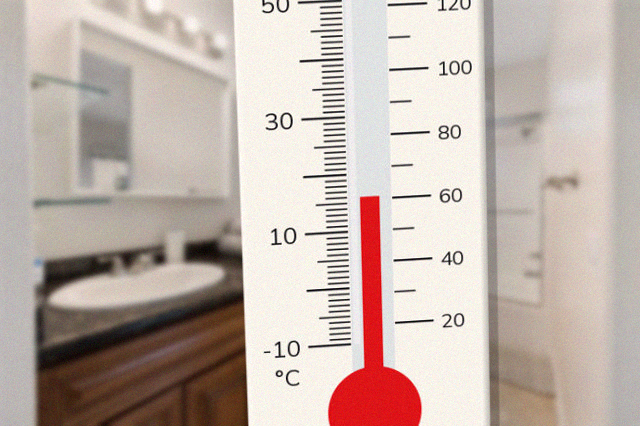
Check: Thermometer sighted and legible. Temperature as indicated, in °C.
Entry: 16 °C
